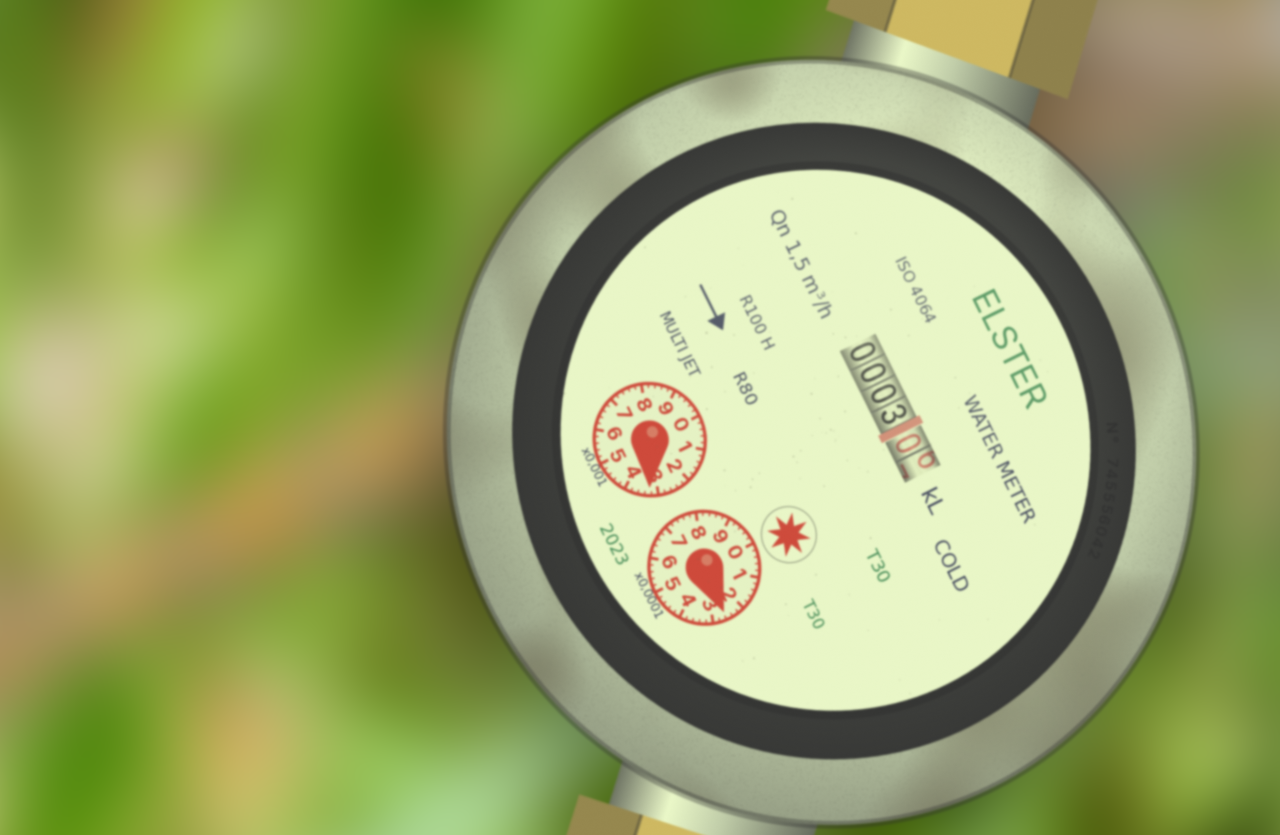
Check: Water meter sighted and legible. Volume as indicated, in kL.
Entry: 3.0632 kL
